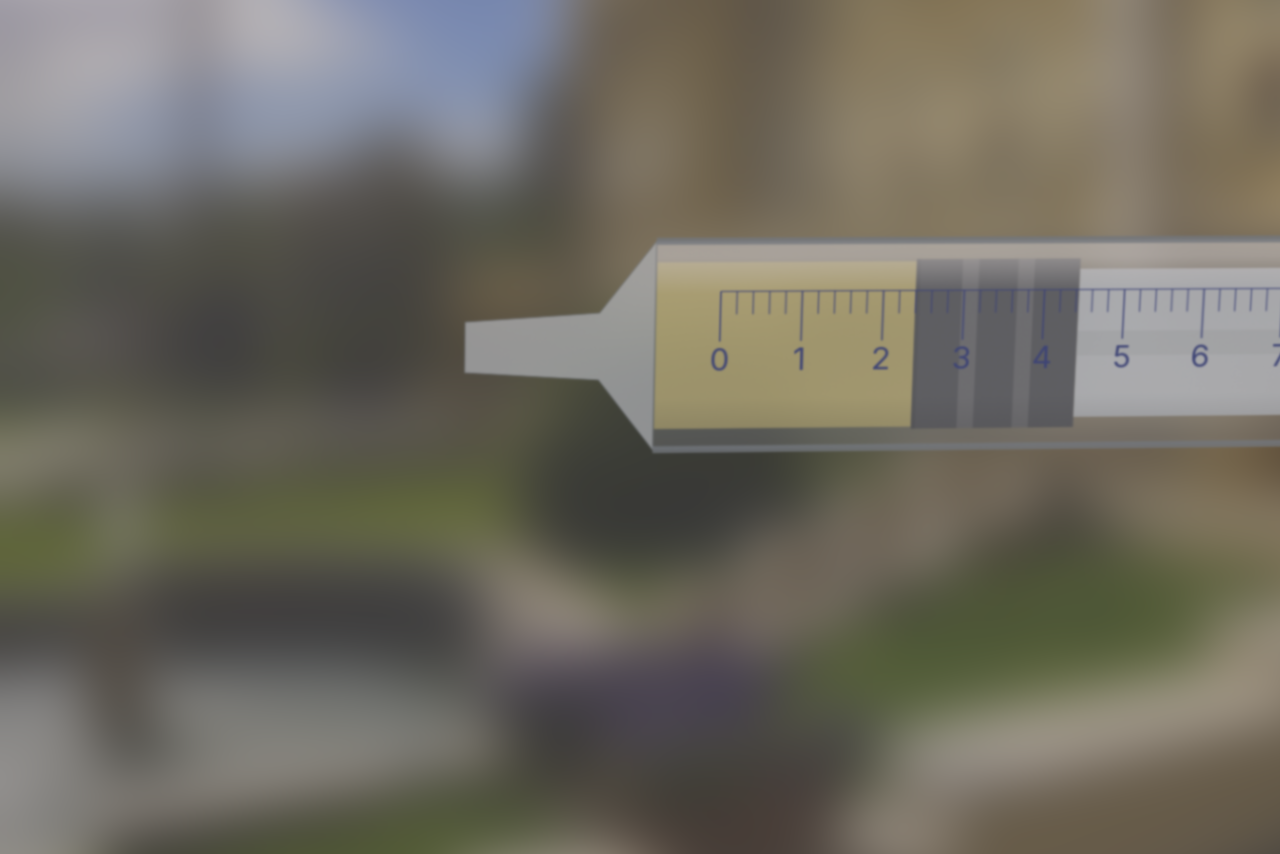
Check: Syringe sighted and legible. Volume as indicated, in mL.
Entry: 2.4 mL
